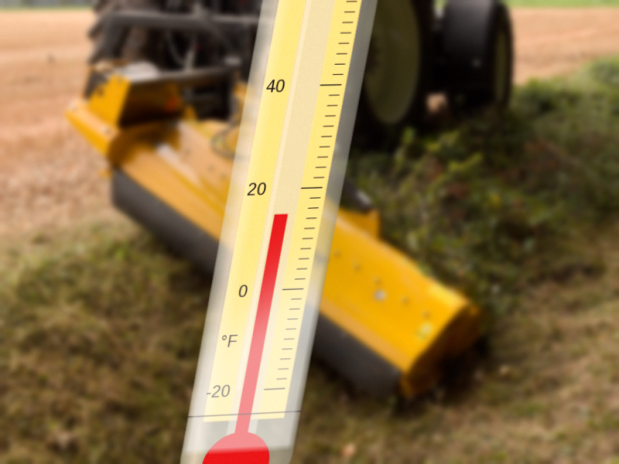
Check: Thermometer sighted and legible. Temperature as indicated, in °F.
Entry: 15 °F
